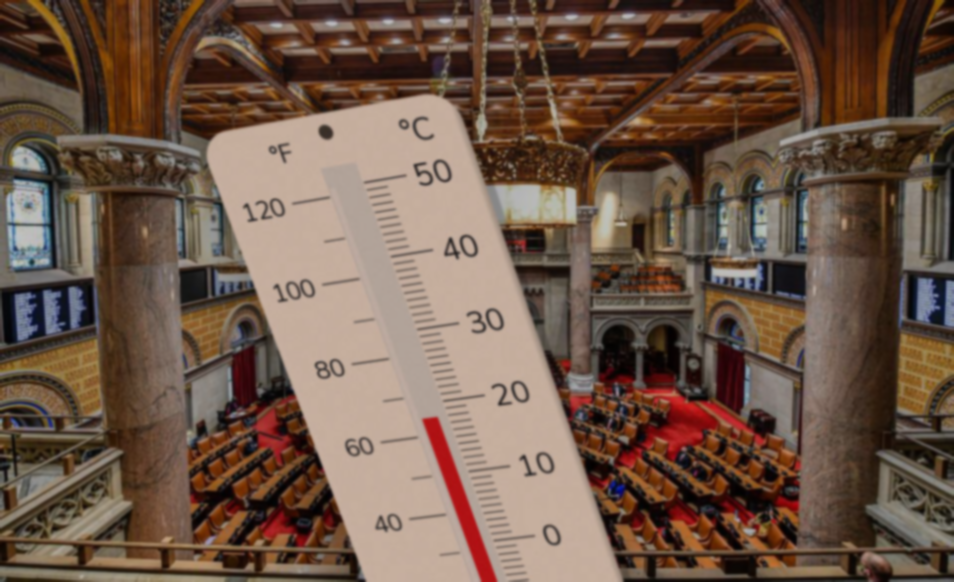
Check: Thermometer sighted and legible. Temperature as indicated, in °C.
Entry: 18 °C
